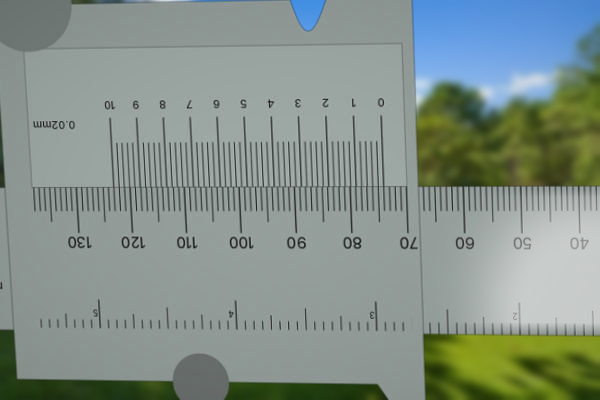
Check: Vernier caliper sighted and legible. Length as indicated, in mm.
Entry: 74.0 mm
